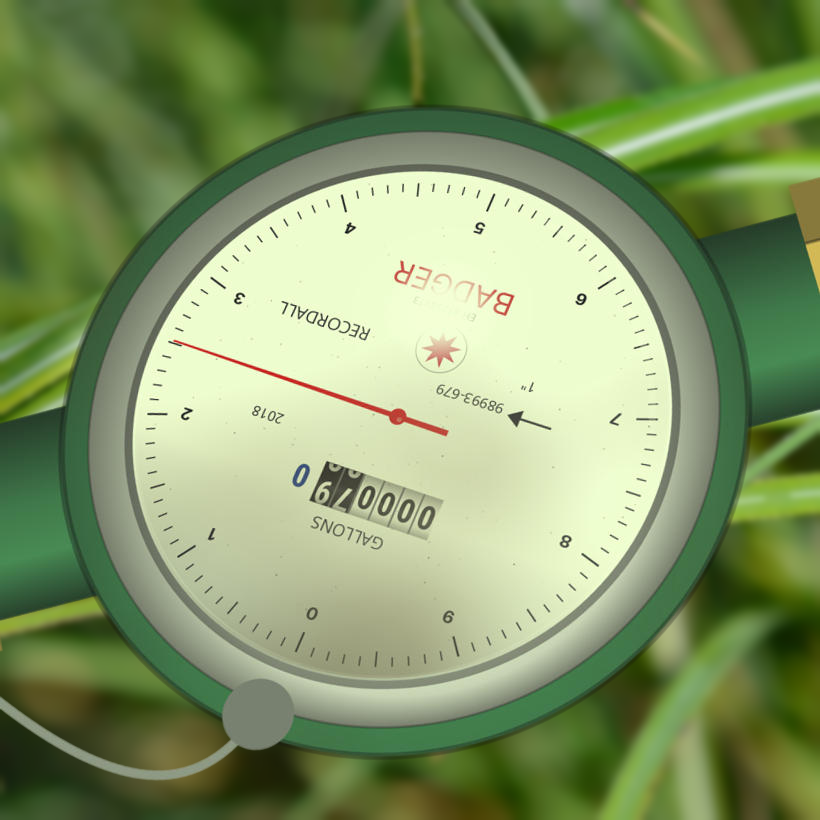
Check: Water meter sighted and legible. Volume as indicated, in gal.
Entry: 792.5 gal
